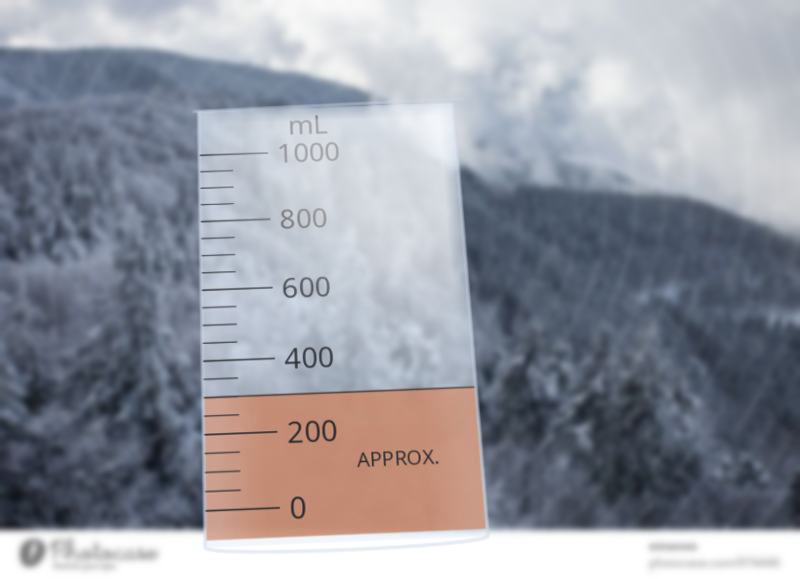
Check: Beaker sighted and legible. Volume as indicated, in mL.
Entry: 300 mL
